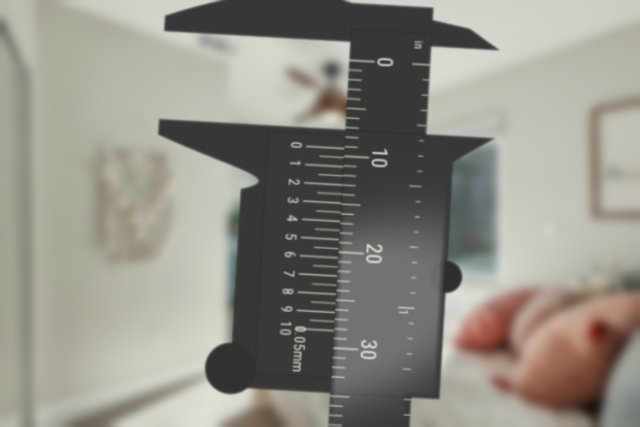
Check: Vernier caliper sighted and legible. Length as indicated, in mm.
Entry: 9.2 mm
